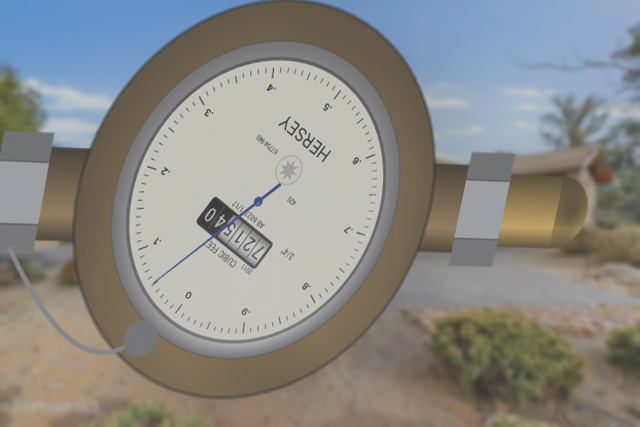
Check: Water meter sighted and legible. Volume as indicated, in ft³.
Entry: 721540.05 ft³
